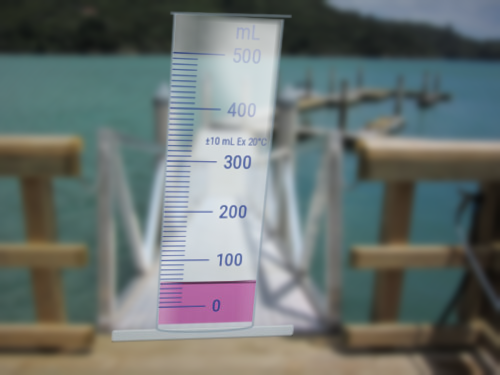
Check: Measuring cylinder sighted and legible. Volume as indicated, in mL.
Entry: 50 mL
